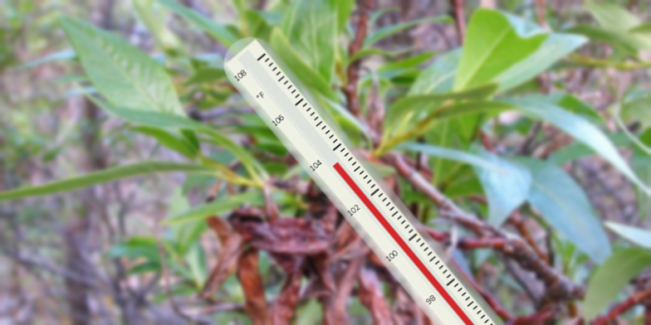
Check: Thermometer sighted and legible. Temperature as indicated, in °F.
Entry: 103.6 °F
